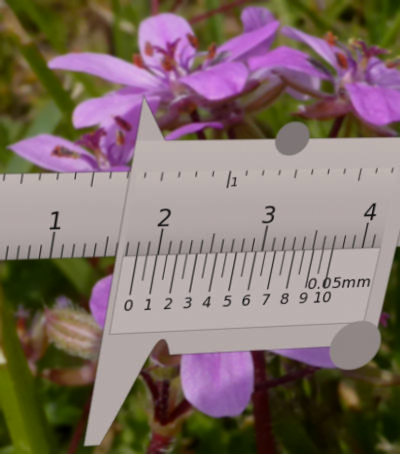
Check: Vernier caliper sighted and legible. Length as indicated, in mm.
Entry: 18.0 mm
